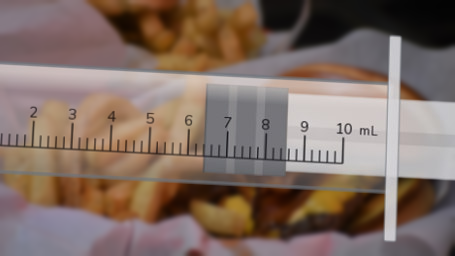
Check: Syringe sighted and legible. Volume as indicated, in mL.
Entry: 6.4 mL
